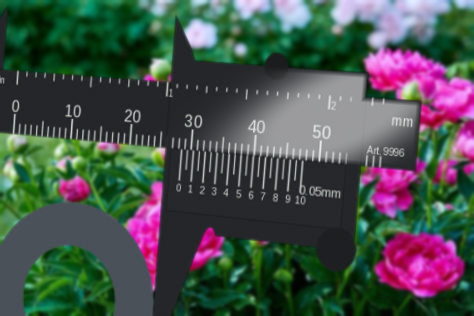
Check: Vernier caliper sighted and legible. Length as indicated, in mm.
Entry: 28.5 mm
